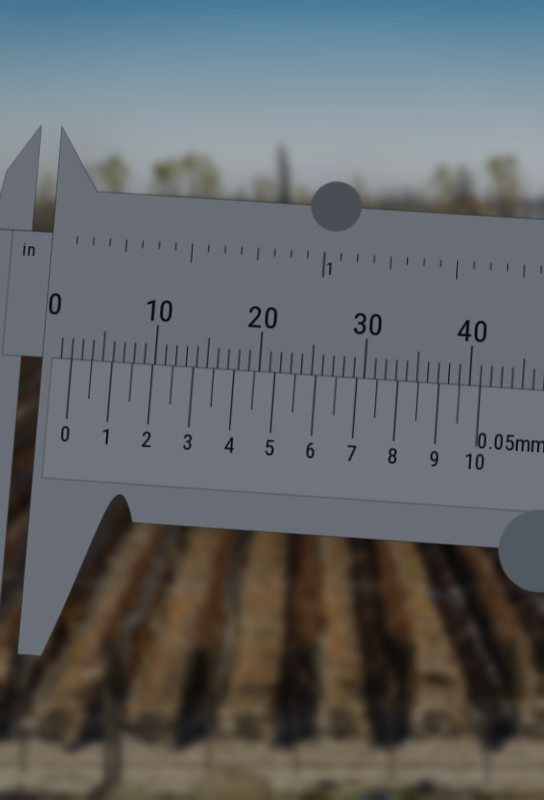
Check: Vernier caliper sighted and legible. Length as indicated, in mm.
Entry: 2.0 mm
